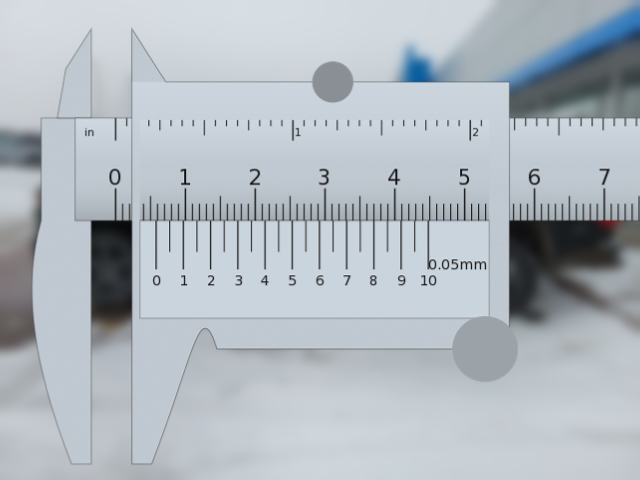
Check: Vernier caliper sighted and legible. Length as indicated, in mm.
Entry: 5.8 mm
